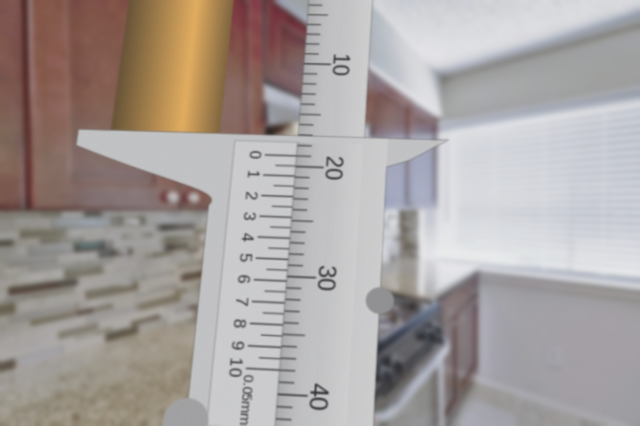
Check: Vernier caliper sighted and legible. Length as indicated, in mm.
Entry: 19.0 mm
